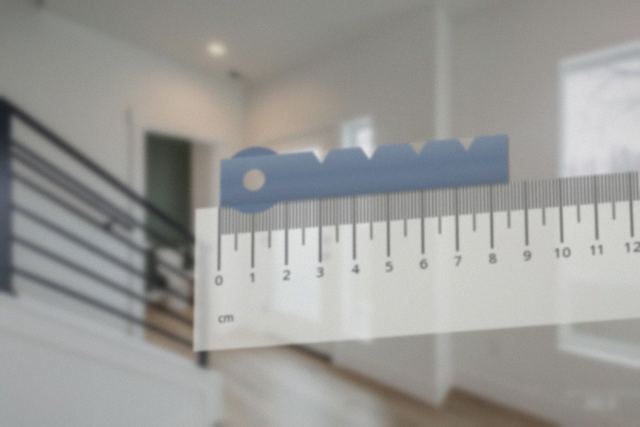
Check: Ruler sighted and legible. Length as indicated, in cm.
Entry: 8.5 cm
